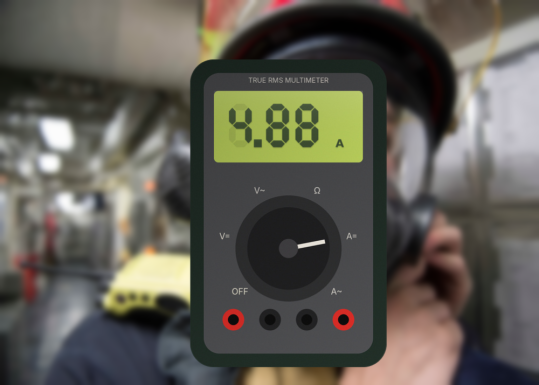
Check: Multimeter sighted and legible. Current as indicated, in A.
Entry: 4.88 A
